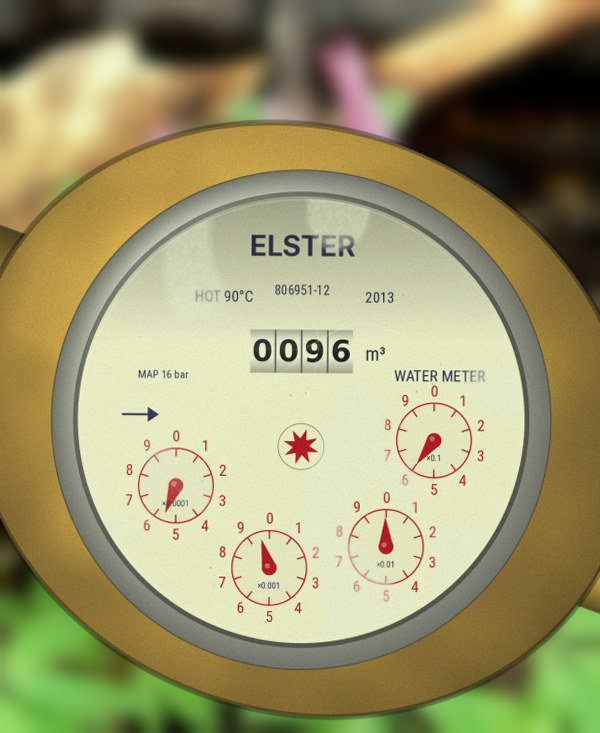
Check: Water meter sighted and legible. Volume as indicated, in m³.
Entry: 96.5995 m³
